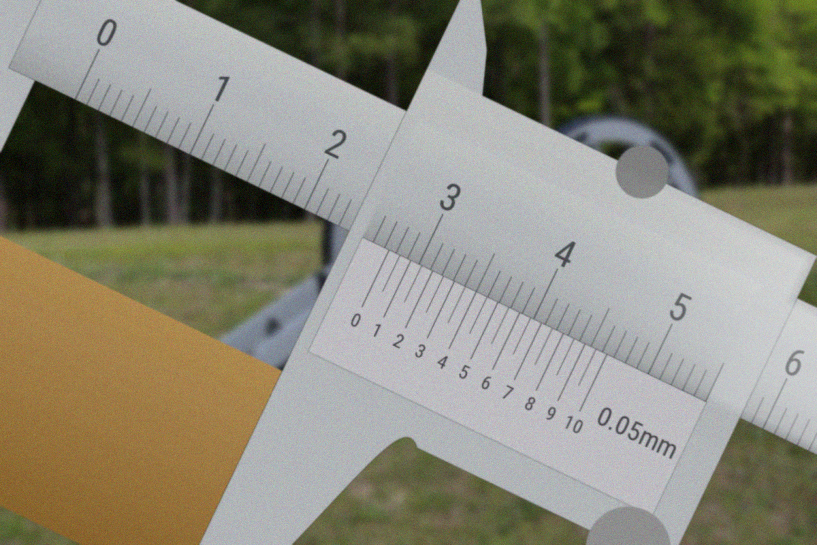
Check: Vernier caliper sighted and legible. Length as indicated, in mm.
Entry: 27.4 mm
